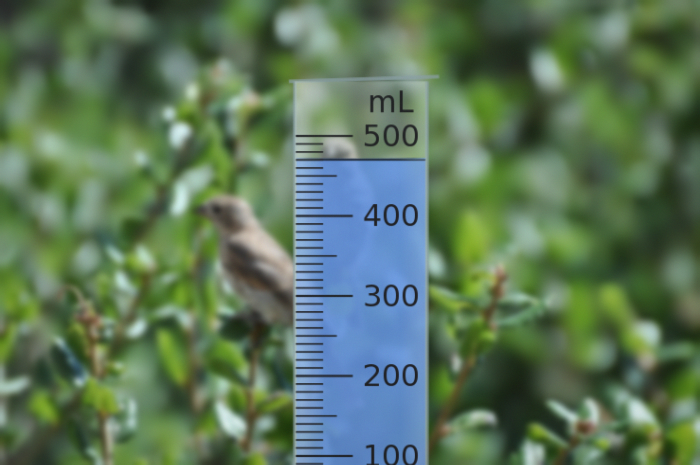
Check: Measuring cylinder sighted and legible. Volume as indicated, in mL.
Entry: 470 mL
